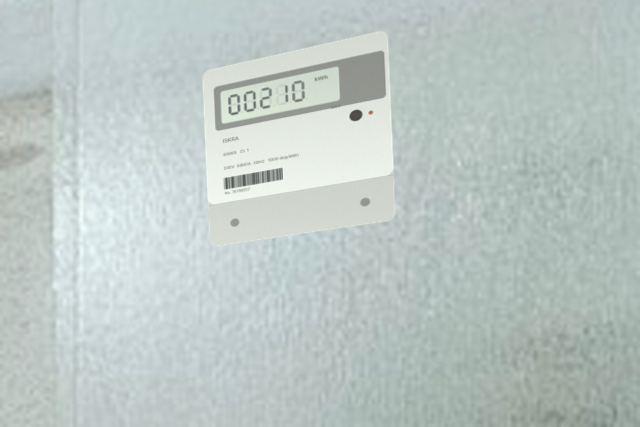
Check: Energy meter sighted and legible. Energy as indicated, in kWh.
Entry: 210 kWh
